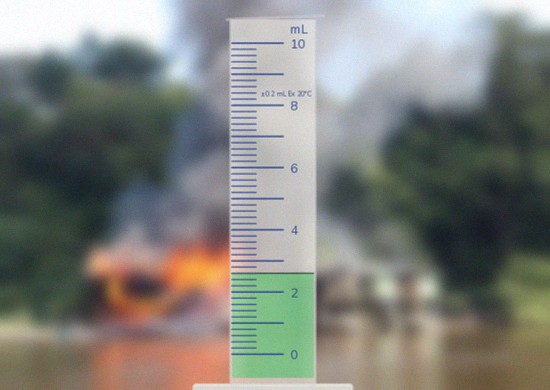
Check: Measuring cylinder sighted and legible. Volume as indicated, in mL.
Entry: 2.6 mL
